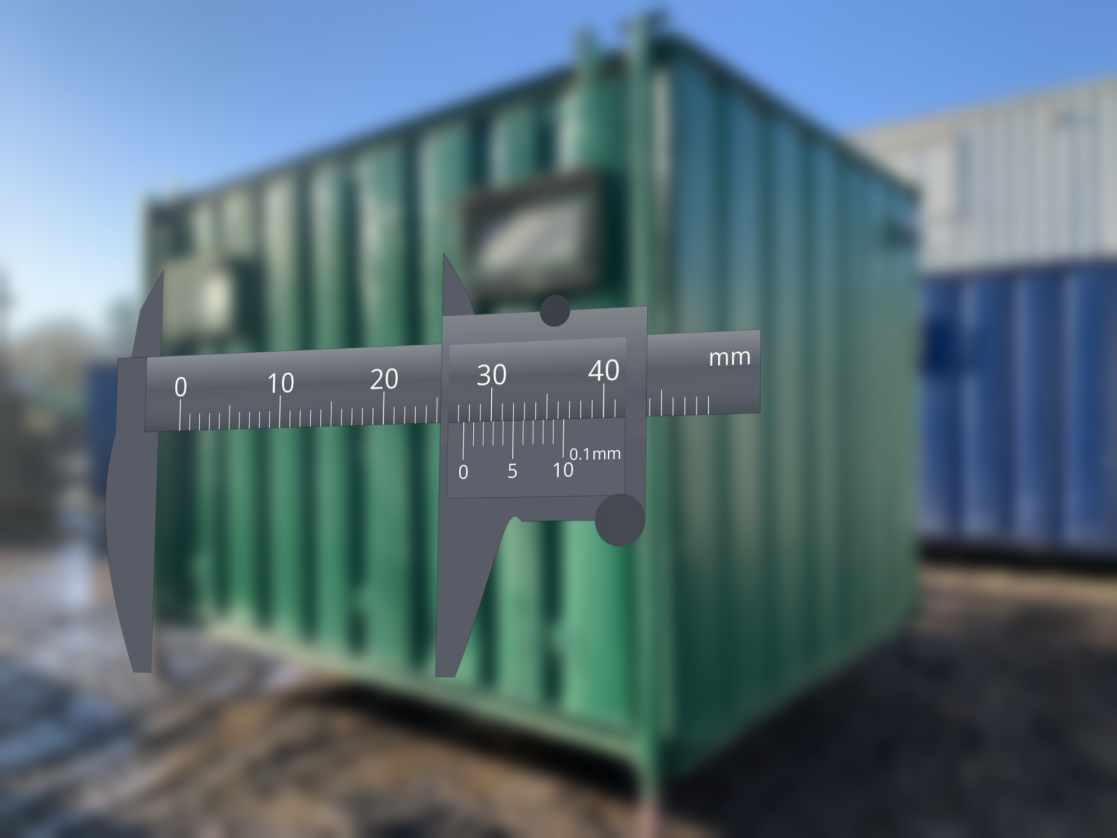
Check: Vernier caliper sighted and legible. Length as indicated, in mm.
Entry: 27.5 mm
